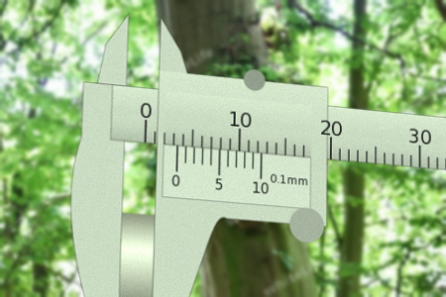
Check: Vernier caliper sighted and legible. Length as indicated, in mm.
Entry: 3.4 mm
